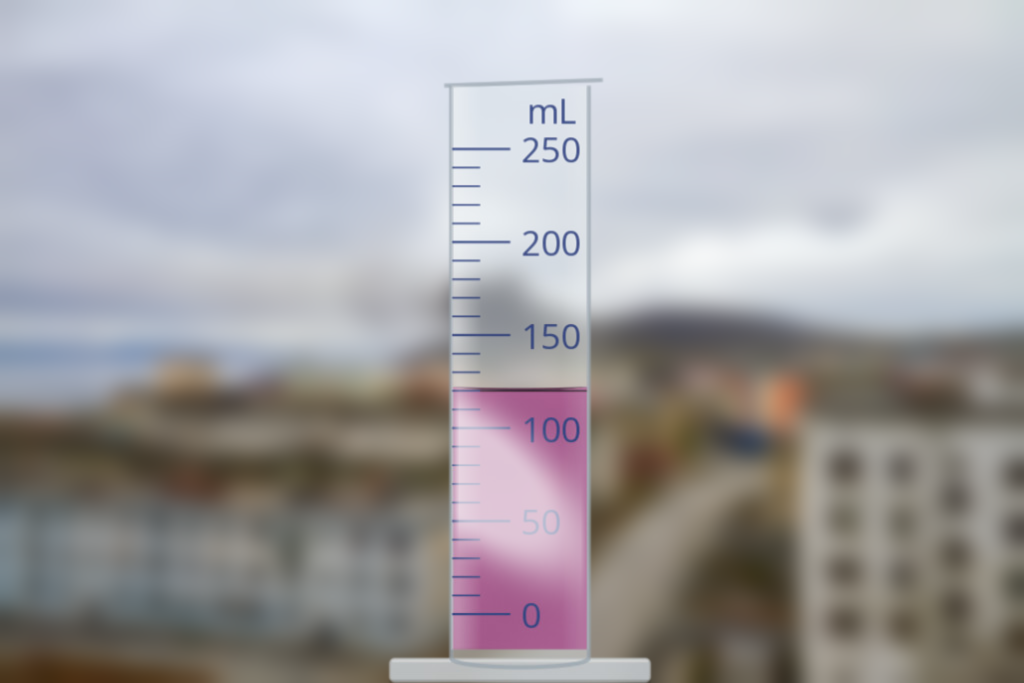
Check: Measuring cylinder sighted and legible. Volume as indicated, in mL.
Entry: 120 mL
